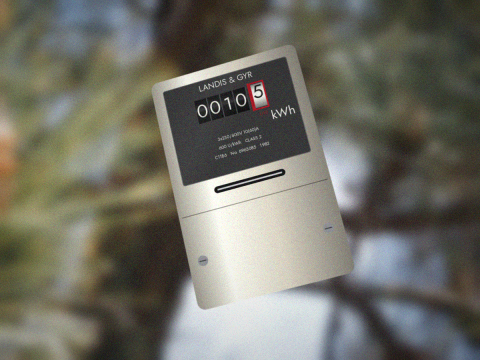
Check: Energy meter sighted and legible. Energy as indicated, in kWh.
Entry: 10.5 kWh
